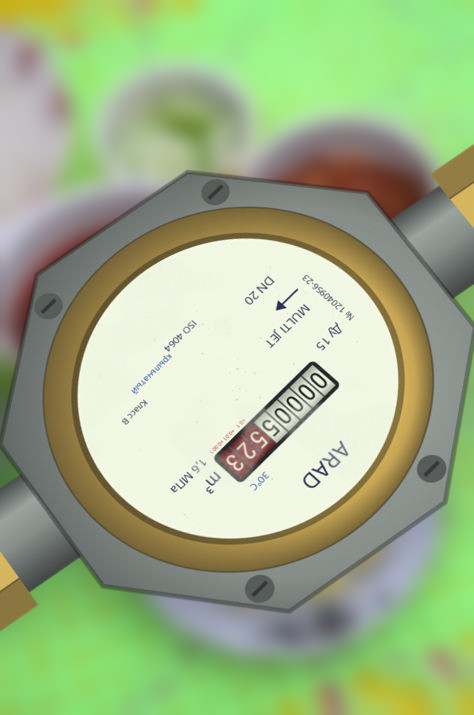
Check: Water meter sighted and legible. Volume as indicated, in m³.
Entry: 5.523 m³
